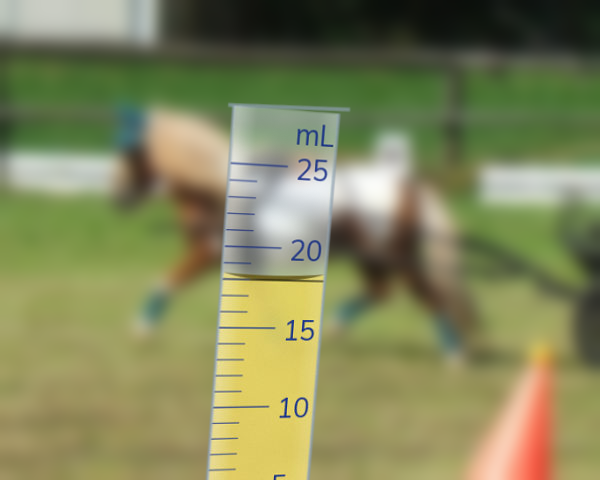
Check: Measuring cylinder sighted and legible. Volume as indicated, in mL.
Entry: 18 mL
